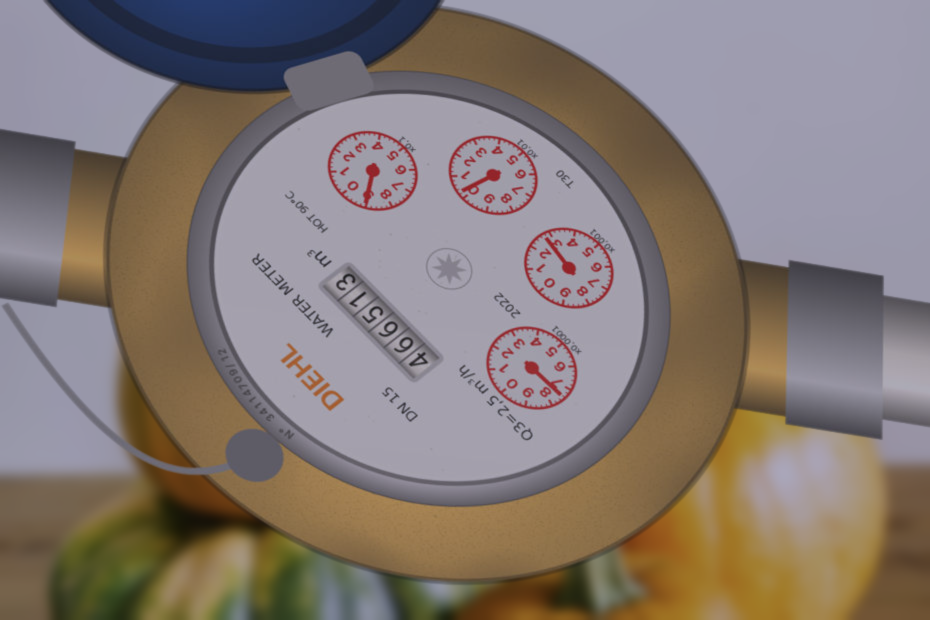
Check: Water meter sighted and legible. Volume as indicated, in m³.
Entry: 466512.9027 m³
